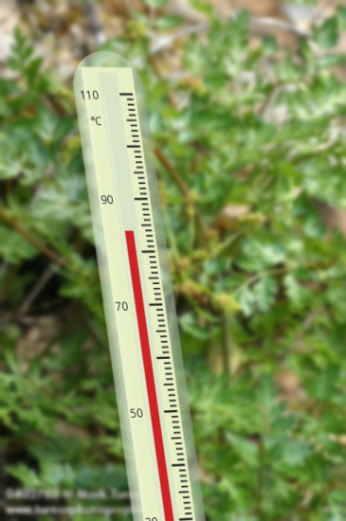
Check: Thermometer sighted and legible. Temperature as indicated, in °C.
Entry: 84 °C
